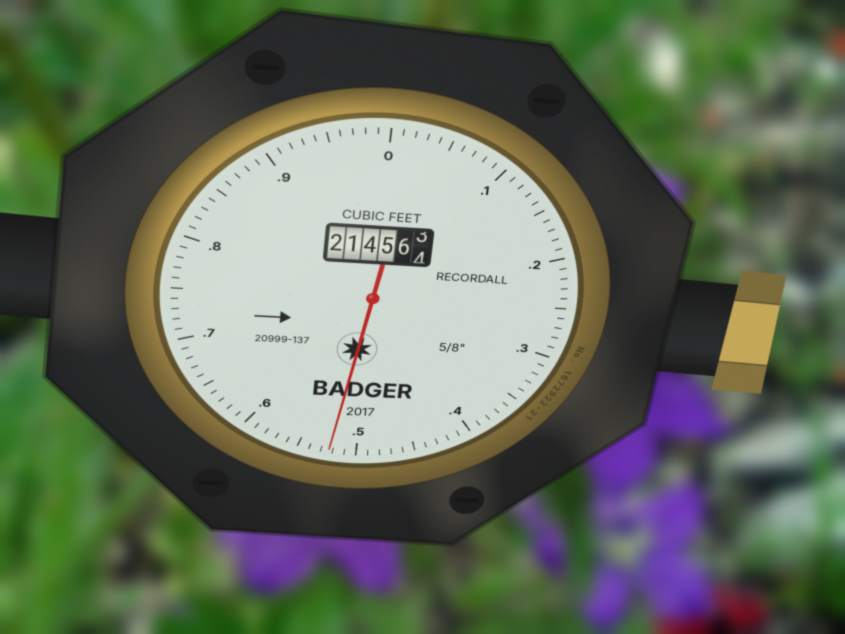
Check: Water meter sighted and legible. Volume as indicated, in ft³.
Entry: 214563.52 ft³
